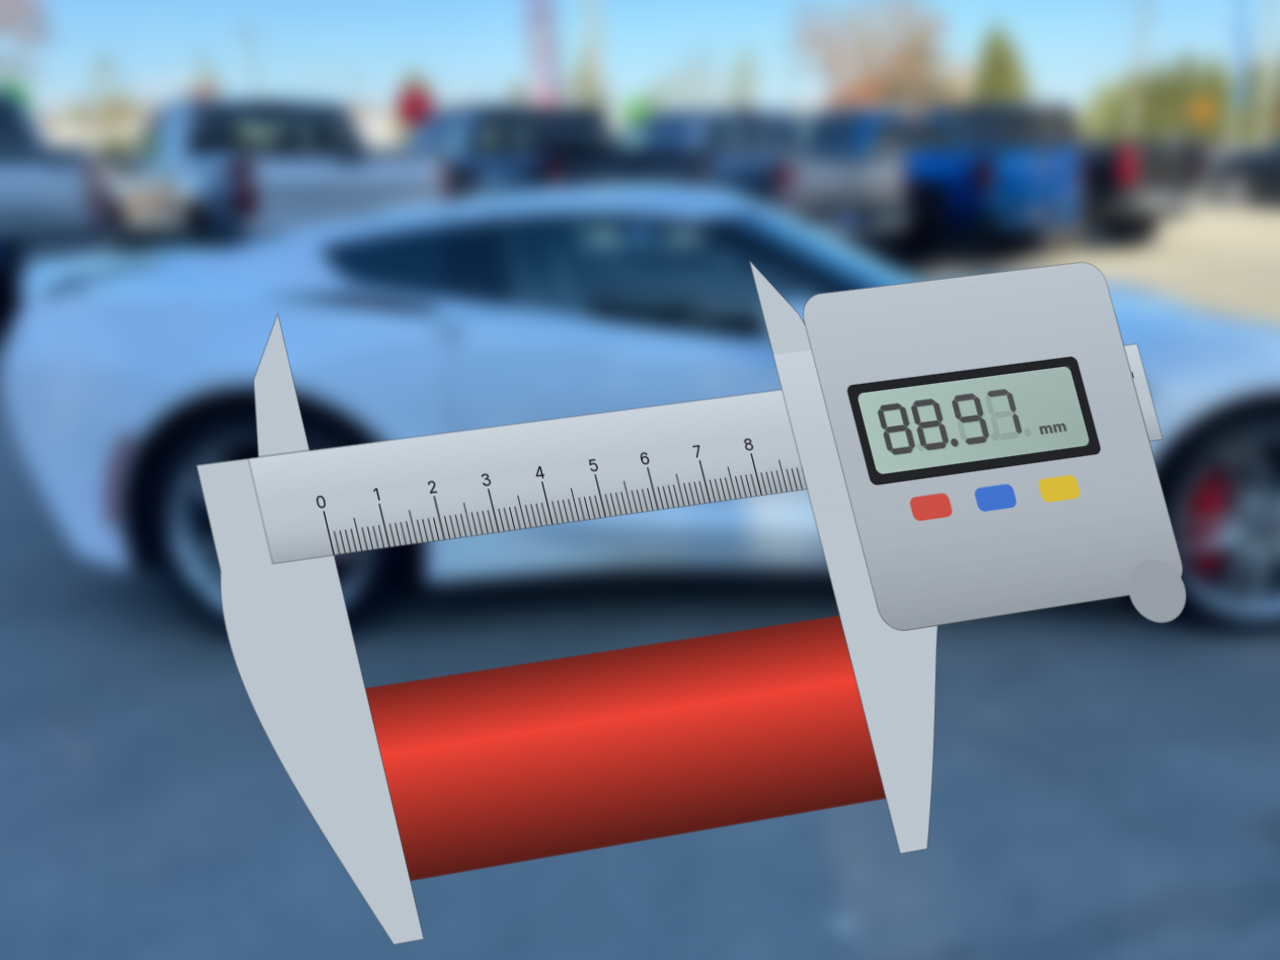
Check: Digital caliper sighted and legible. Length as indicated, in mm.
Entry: 88.97 mm
